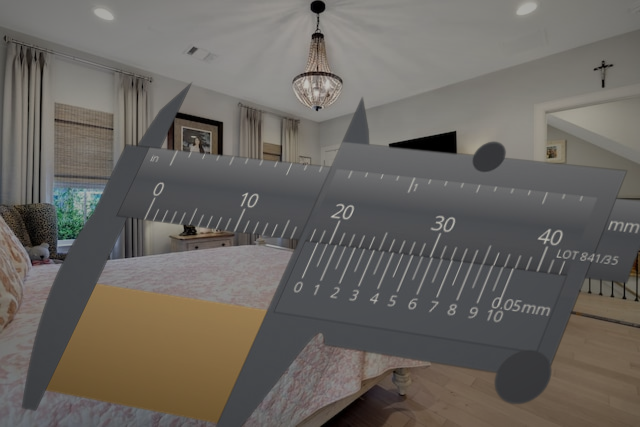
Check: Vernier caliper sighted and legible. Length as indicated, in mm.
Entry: 18.8 mm
